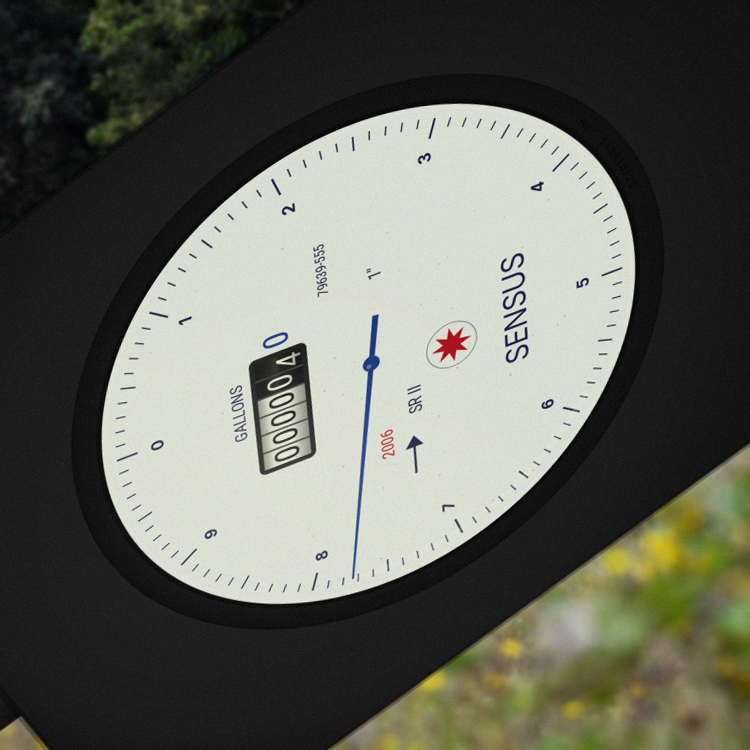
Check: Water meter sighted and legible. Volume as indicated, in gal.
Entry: 37.7 gal
